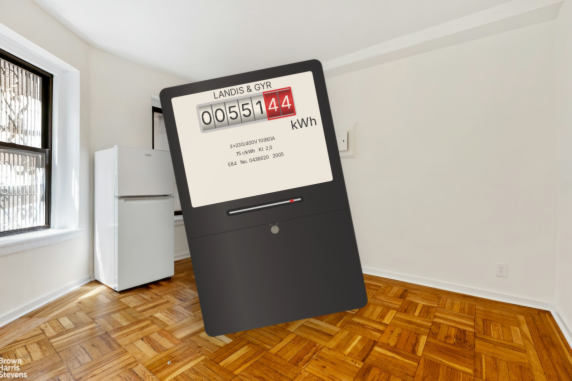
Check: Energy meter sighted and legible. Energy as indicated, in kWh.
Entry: 551.44 kWh
